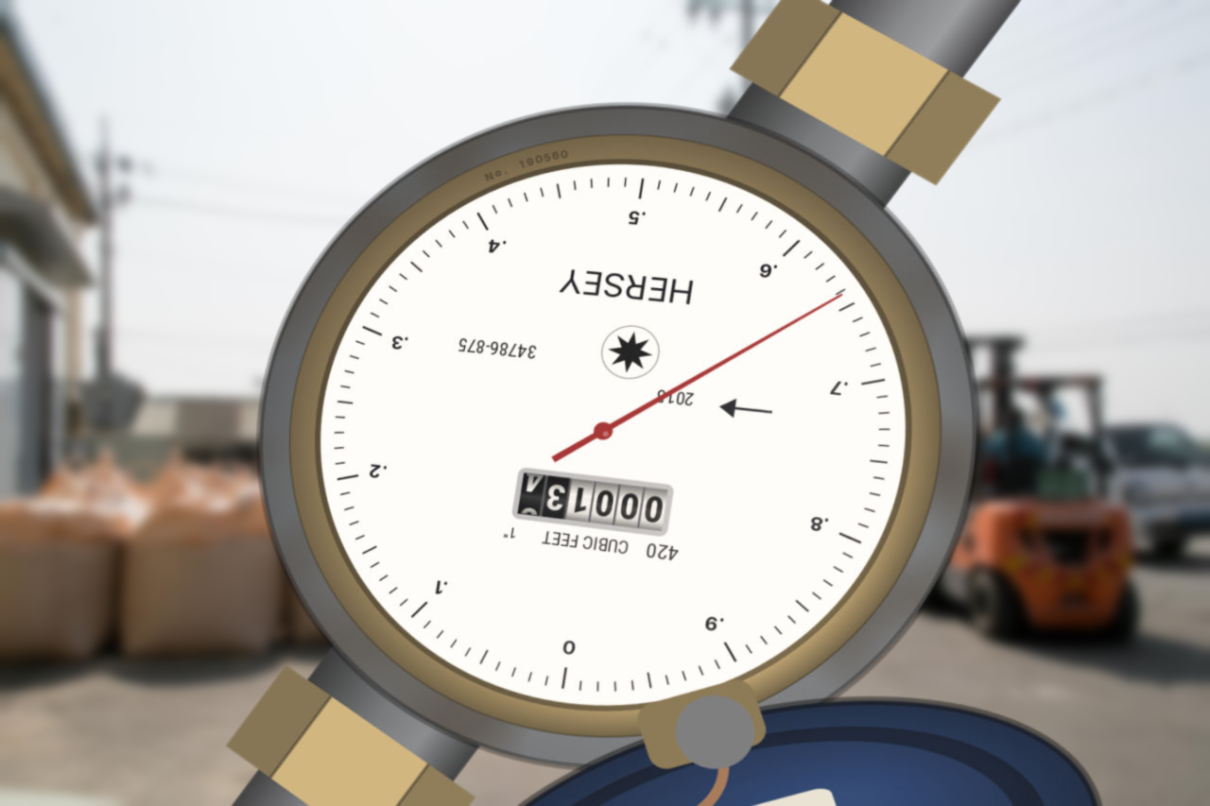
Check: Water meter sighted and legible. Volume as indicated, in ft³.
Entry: 133.64 ft³
